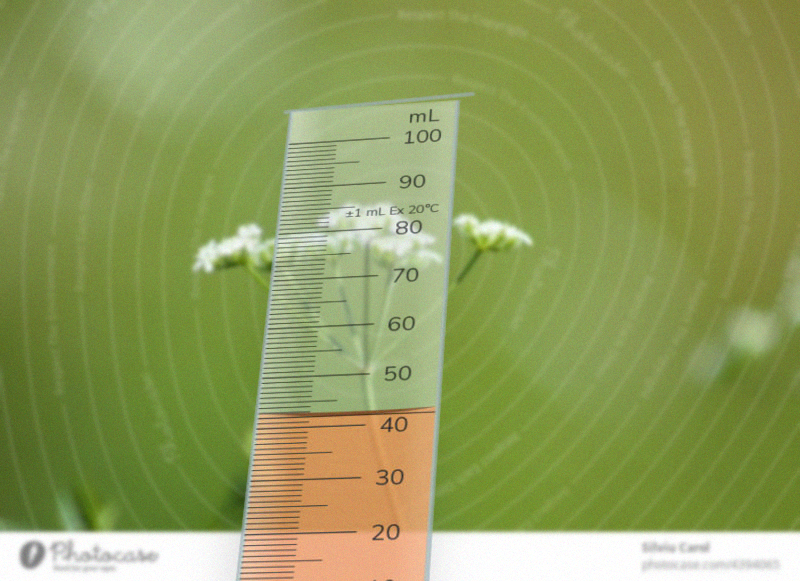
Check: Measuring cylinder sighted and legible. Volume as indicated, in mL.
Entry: 42 mL
